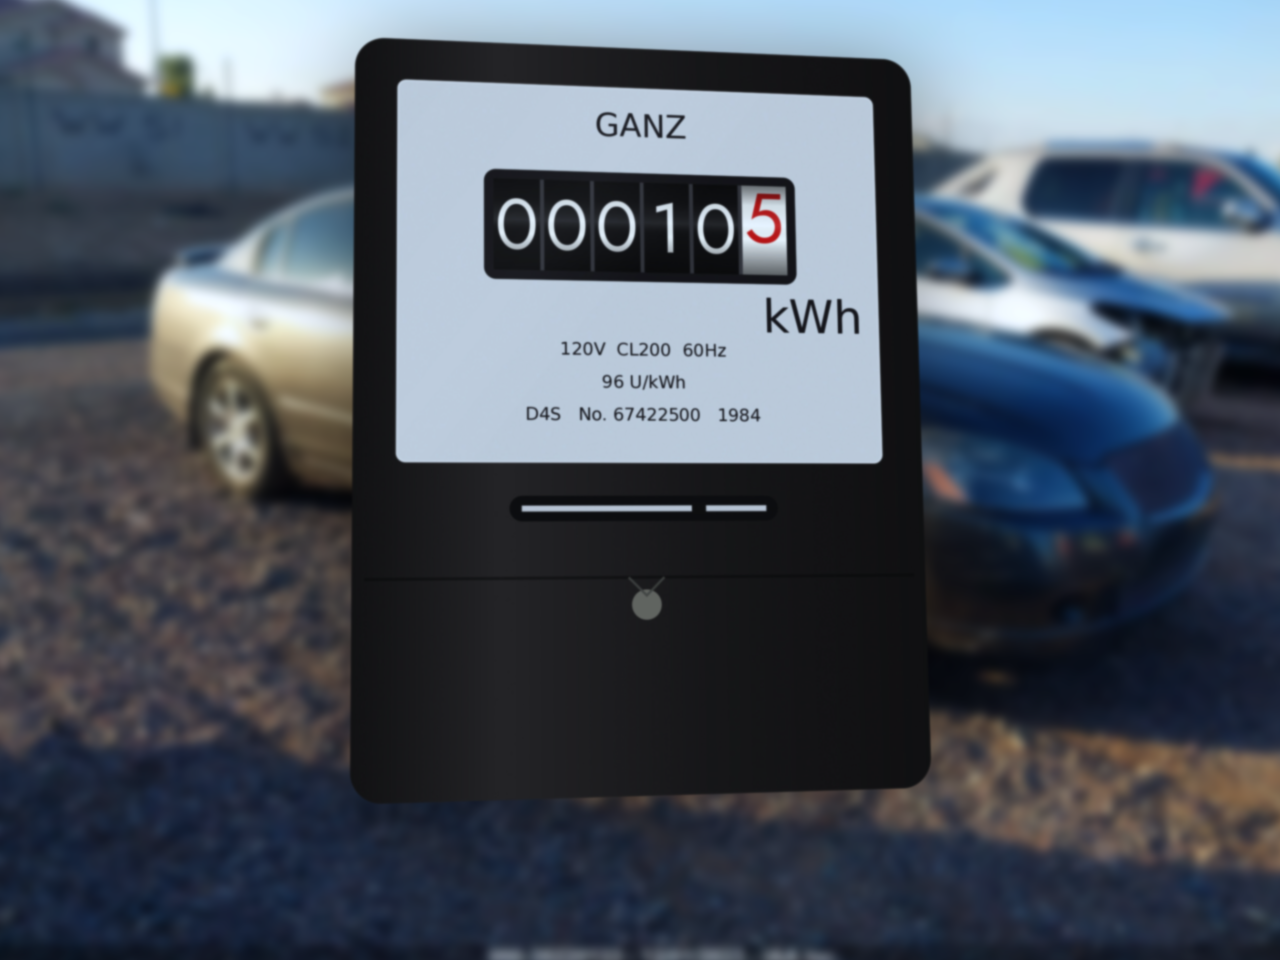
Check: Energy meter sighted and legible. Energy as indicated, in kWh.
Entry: 10.5 kWh
